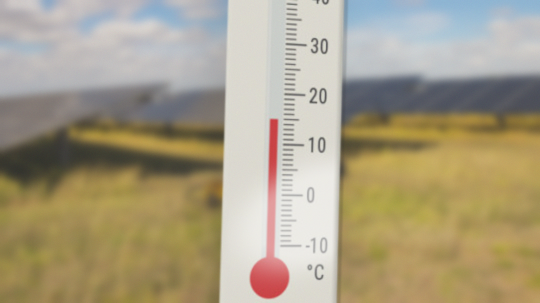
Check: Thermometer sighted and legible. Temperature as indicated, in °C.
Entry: 15 °C
